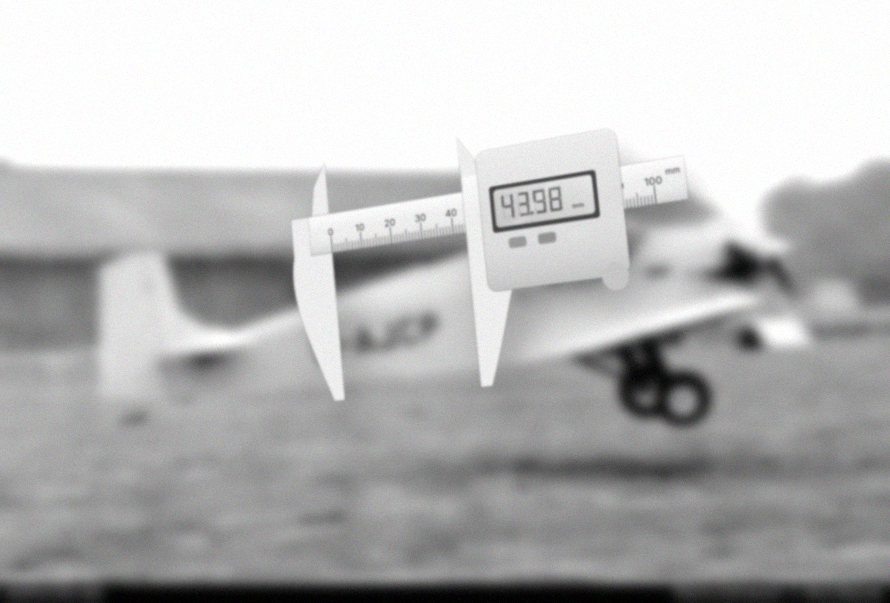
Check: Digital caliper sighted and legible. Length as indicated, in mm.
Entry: 43.98 mm
